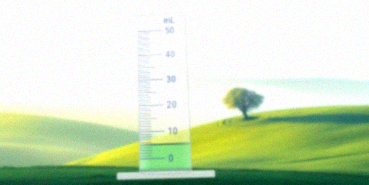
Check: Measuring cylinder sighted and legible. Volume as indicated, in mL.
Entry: 5 mL
